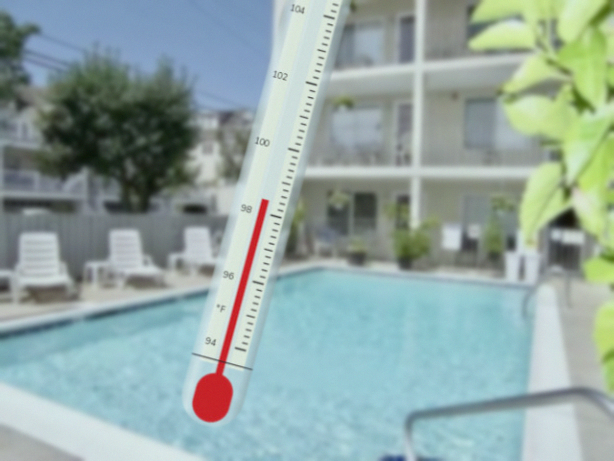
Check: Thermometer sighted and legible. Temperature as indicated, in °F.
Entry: 98.4 °F
